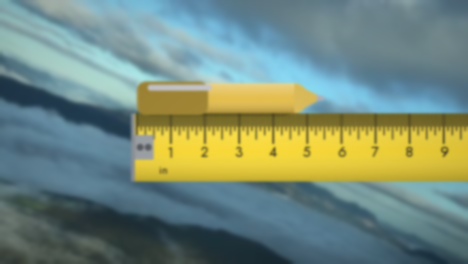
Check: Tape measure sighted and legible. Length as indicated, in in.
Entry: 5.5 in
